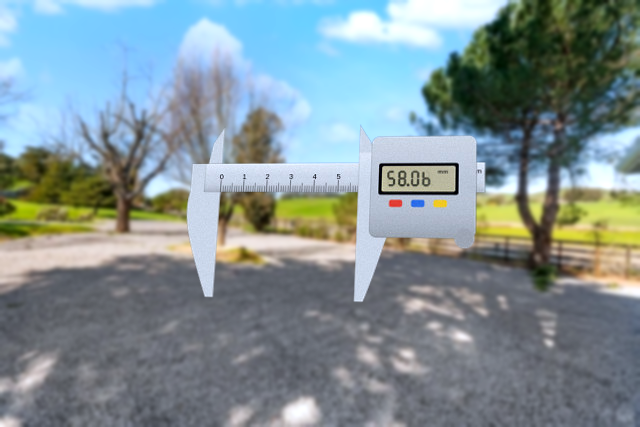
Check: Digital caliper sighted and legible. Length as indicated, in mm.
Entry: 58.06 mm
